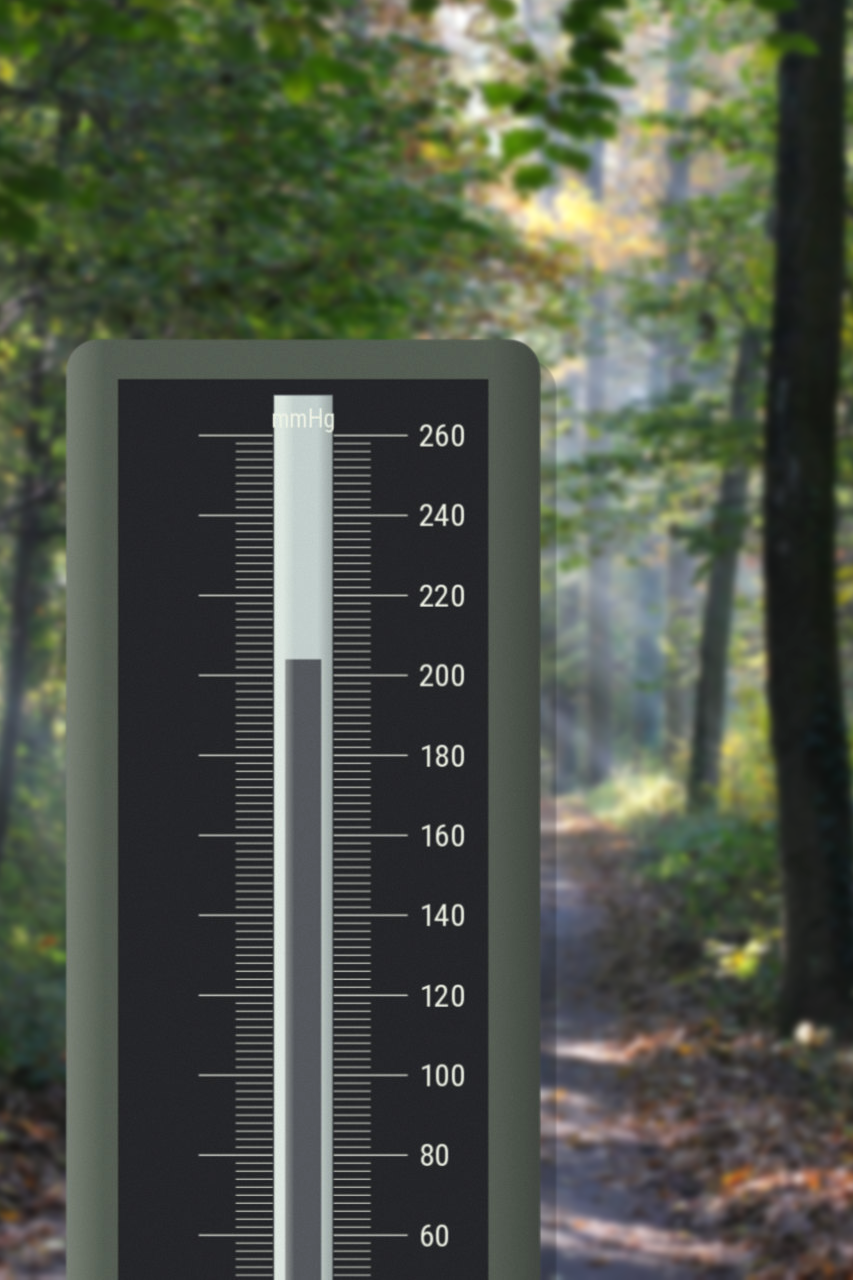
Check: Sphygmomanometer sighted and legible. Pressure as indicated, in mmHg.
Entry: 204 mmHg
